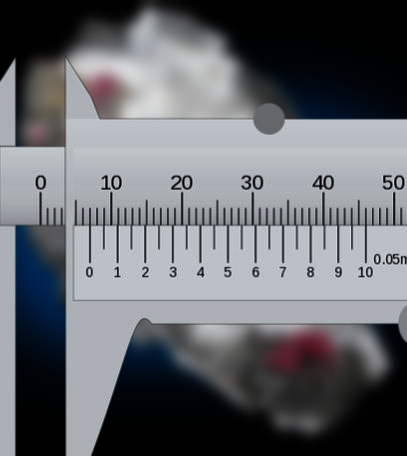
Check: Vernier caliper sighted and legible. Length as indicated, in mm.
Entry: 7.0 mm
